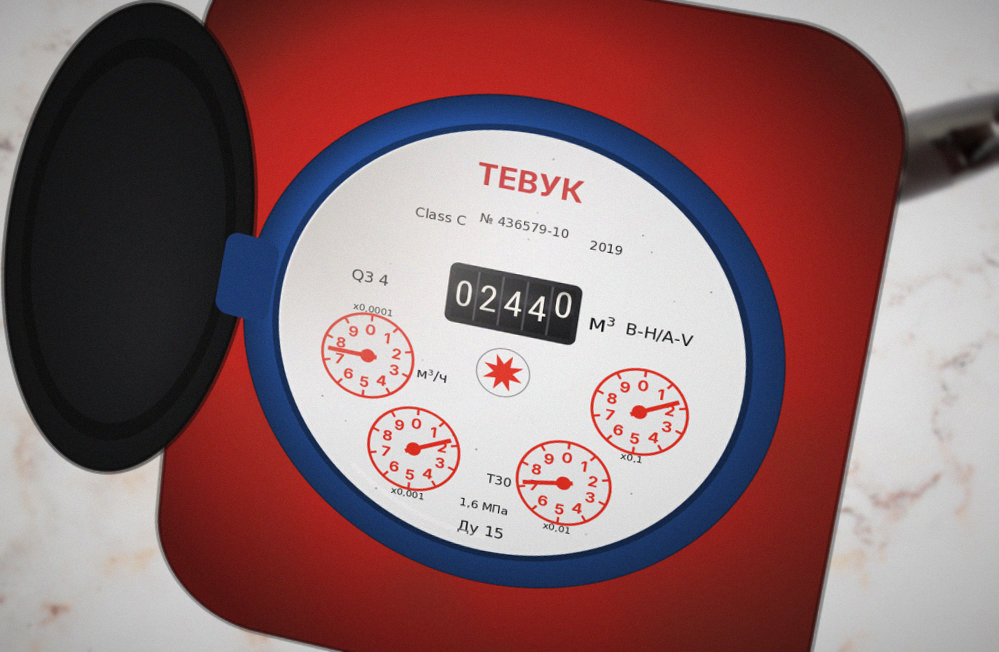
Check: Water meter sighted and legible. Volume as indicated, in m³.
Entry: 2440.1717 m³
